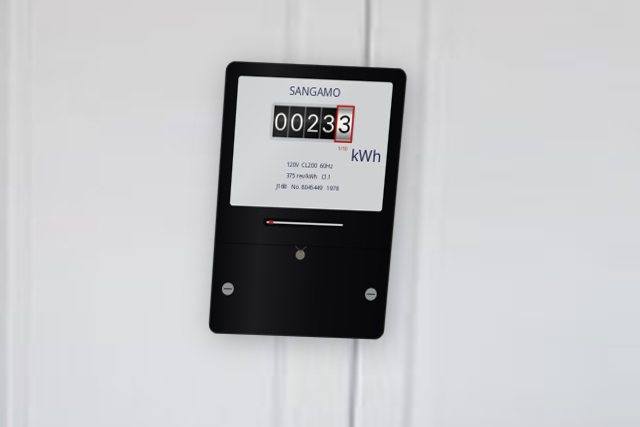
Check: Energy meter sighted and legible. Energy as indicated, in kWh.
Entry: 23.3 kWh
